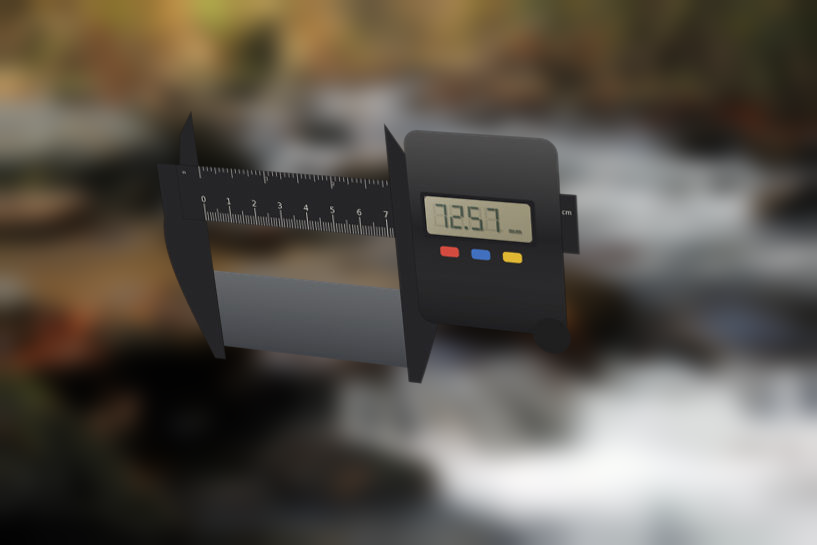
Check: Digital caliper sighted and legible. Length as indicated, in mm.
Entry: 72.57 mm
